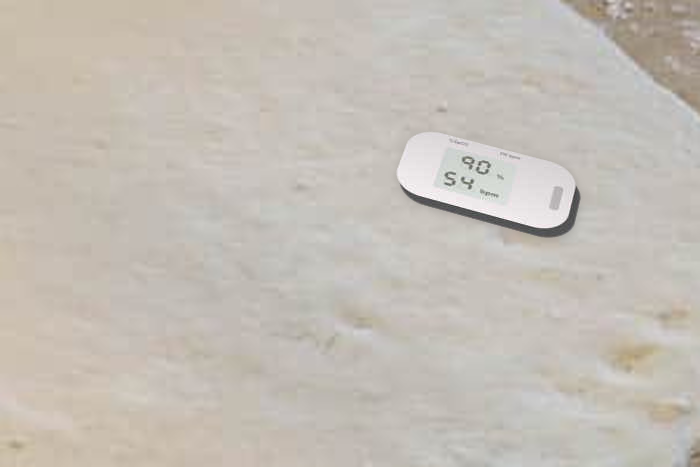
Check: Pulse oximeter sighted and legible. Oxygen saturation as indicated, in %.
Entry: 90 %
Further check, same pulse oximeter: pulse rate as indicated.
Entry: 54 bpm
